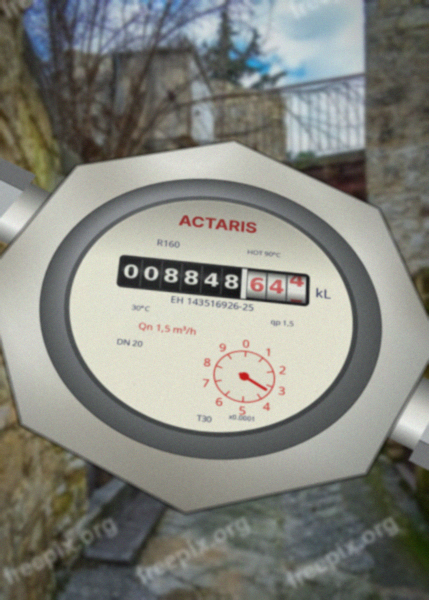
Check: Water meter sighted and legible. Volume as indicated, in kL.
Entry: 8848.6443 kL
